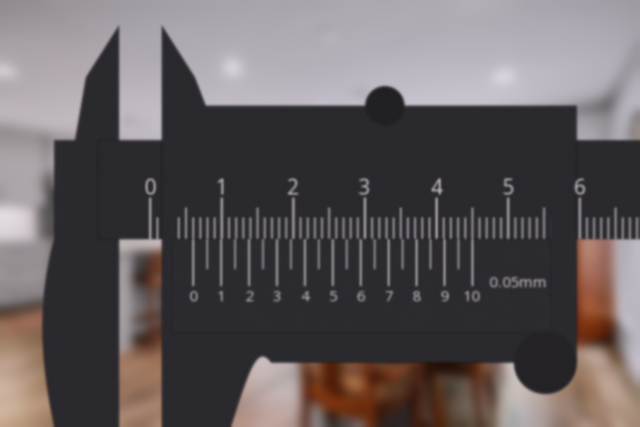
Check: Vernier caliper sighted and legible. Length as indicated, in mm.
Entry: 6.0 mm
